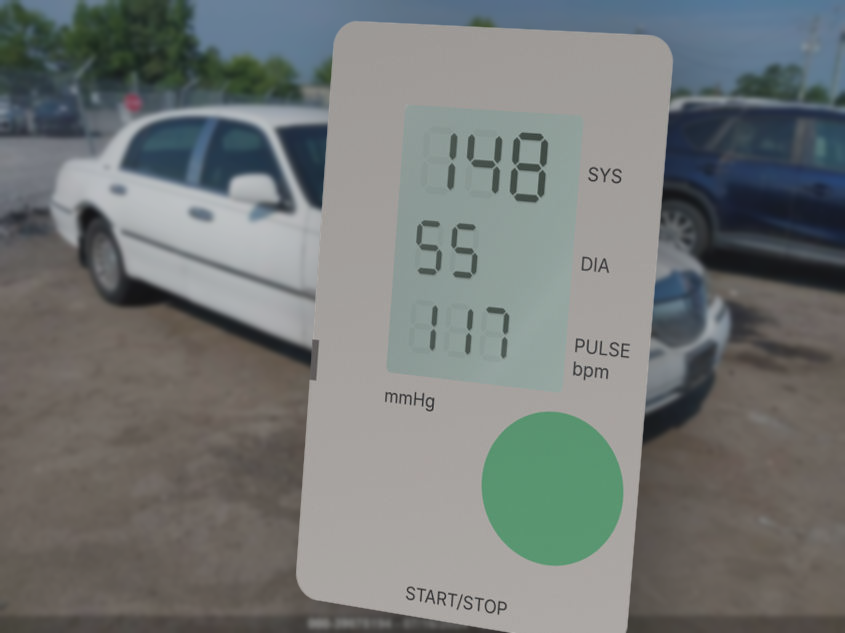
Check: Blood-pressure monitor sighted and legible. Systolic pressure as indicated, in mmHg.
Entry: 148 mmHg
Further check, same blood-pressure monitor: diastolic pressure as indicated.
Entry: 55 mmHg
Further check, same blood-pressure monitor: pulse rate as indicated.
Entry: 117 bpm
